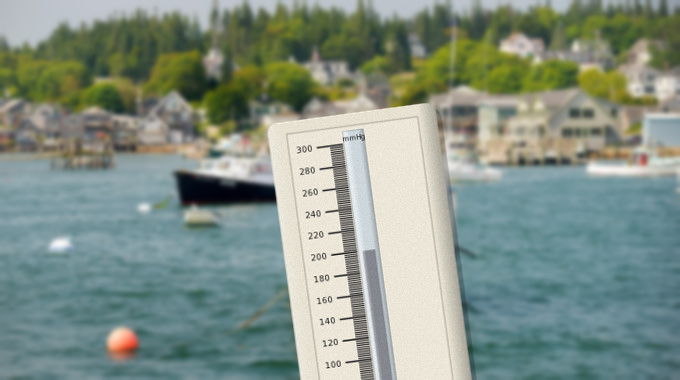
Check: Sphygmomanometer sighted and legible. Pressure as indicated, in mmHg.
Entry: 200 mmHg
